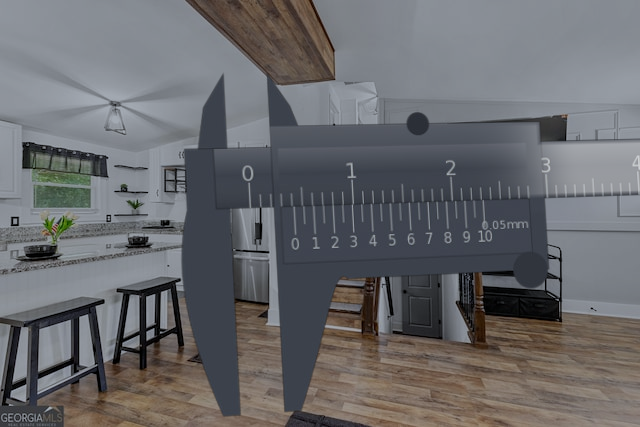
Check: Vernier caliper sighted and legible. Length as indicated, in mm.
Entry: 4.2 mm
